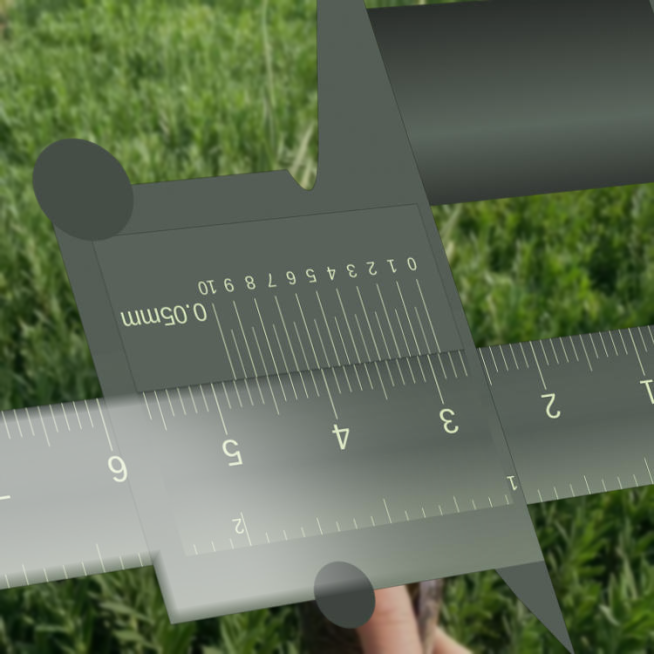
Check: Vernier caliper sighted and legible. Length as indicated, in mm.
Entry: 28.8 mm
